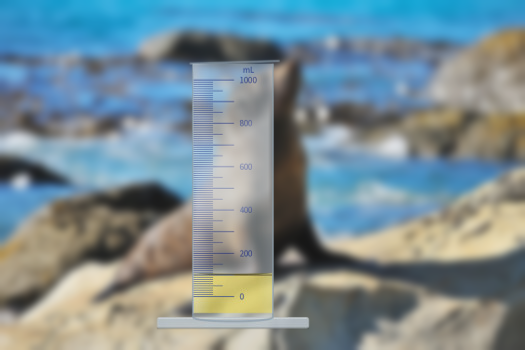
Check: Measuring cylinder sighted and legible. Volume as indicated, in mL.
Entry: 100 mL
